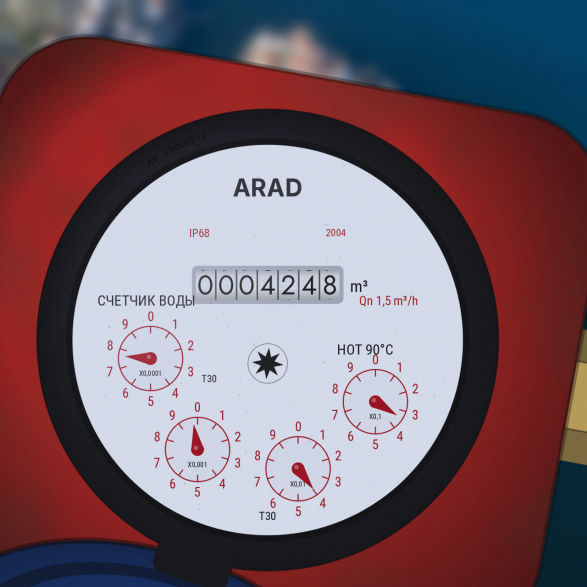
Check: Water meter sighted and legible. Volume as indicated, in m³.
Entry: 4248.3397 m³
